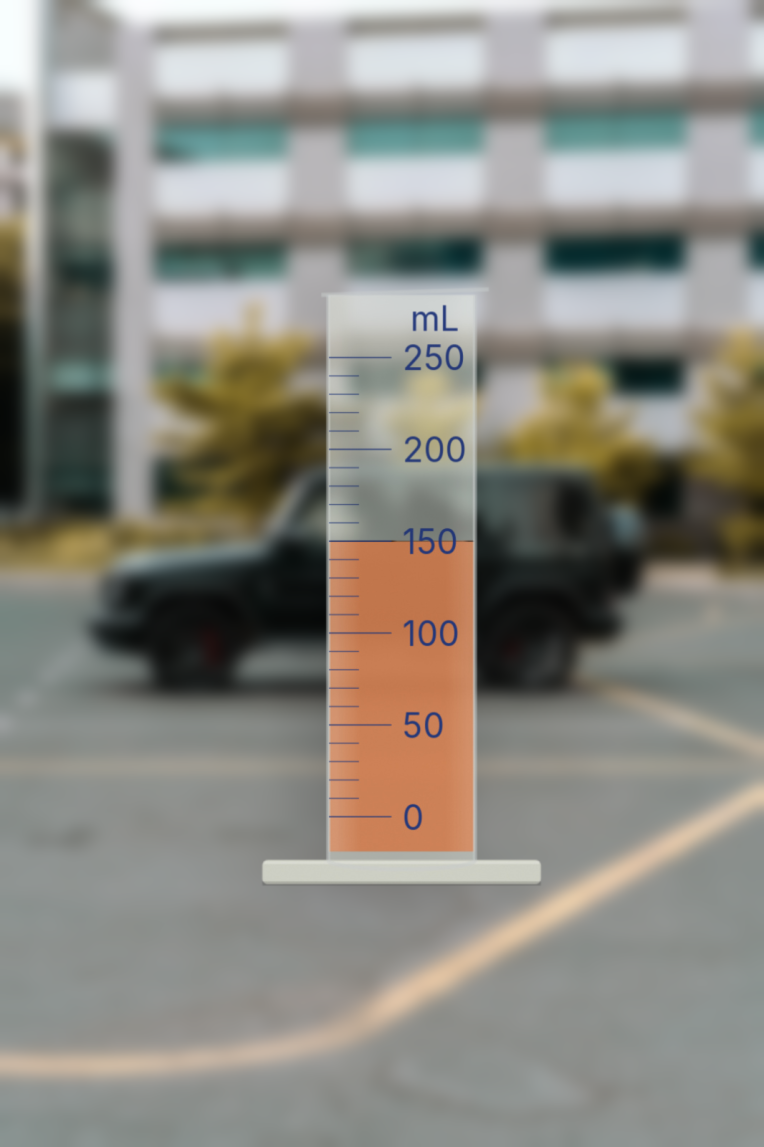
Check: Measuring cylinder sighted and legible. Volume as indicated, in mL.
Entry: 150 mL
